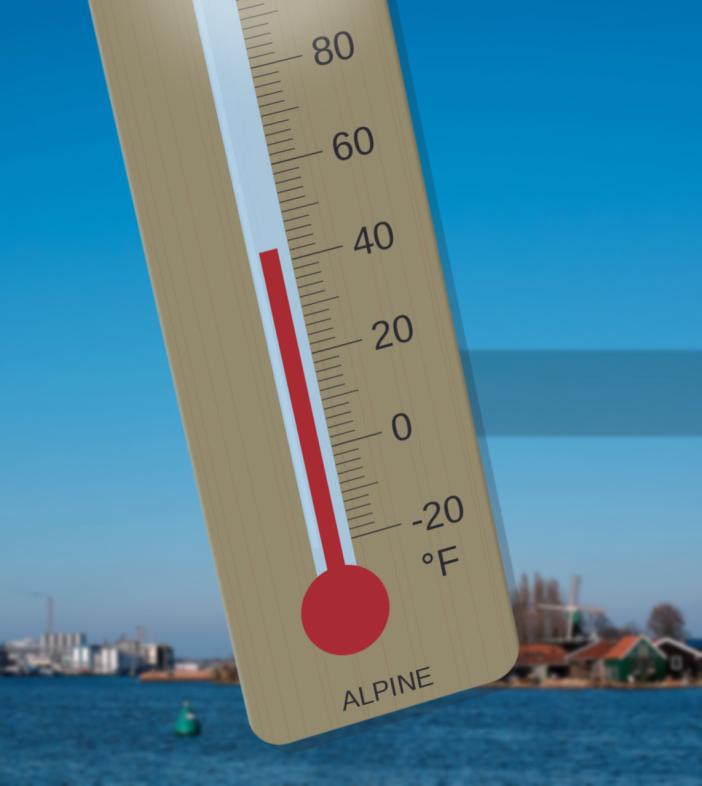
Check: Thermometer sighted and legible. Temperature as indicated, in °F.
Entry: 43 °F
